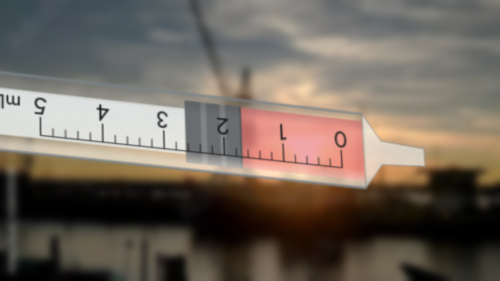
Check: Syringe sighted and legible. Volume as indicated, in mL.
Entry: 1.7 mL
